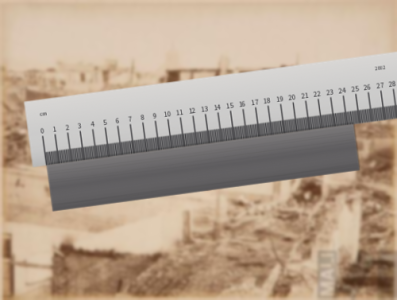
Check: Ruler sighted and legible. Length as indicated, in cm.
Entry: 24.5 cm
